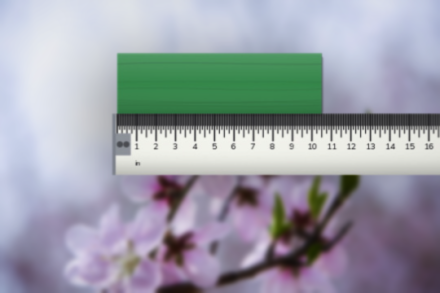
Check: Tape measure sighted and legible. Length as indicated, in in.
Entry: 10.5 in
